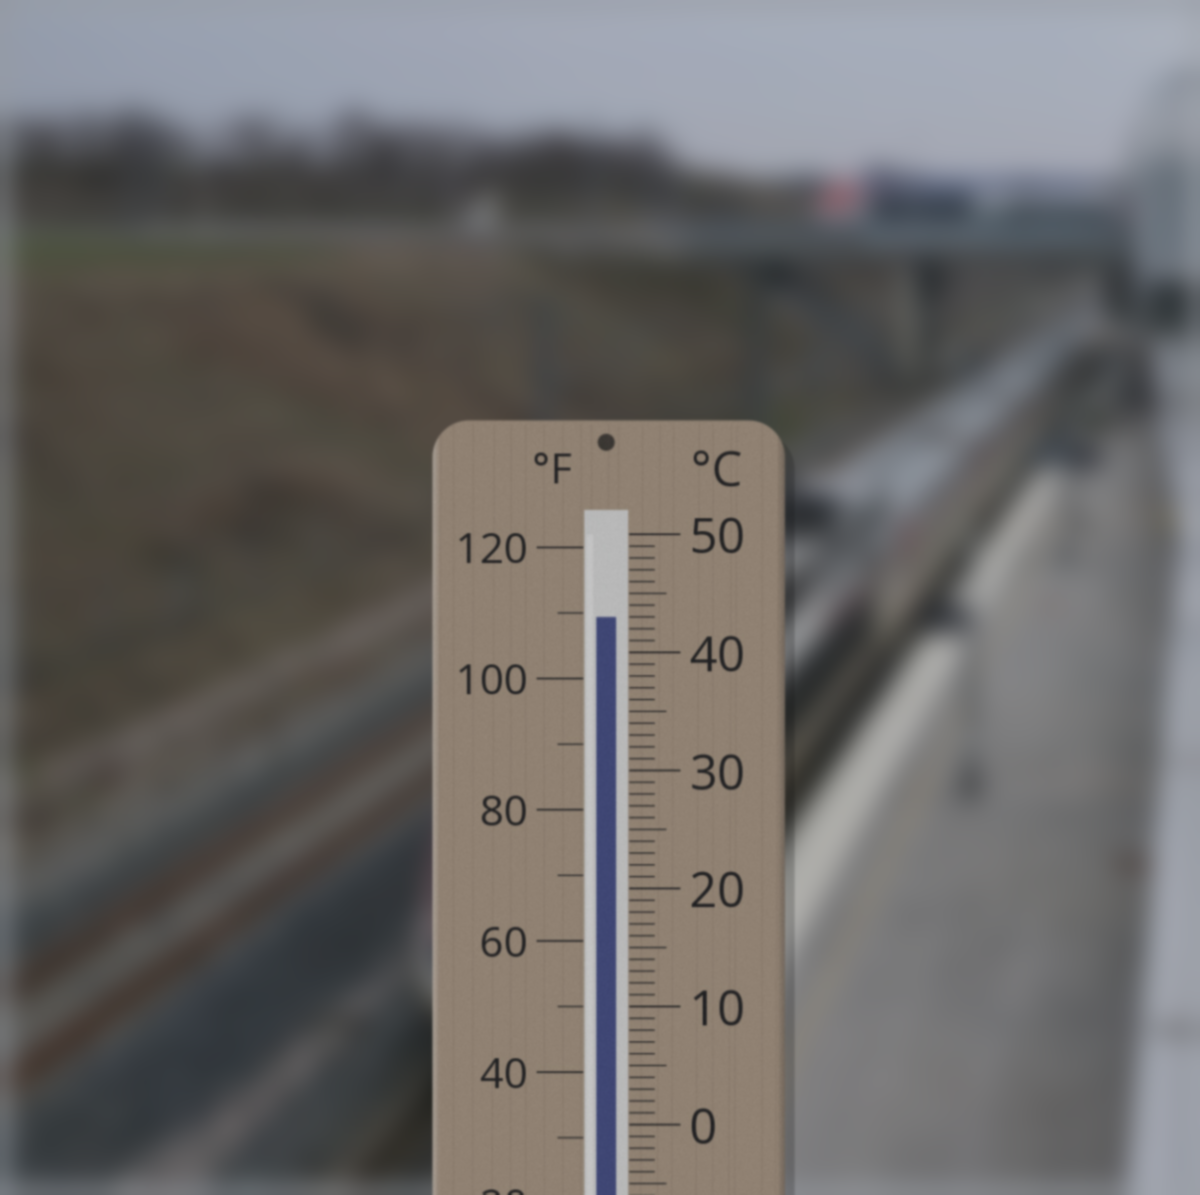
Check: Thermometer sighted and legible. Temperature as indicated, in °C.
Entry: 43 °C
